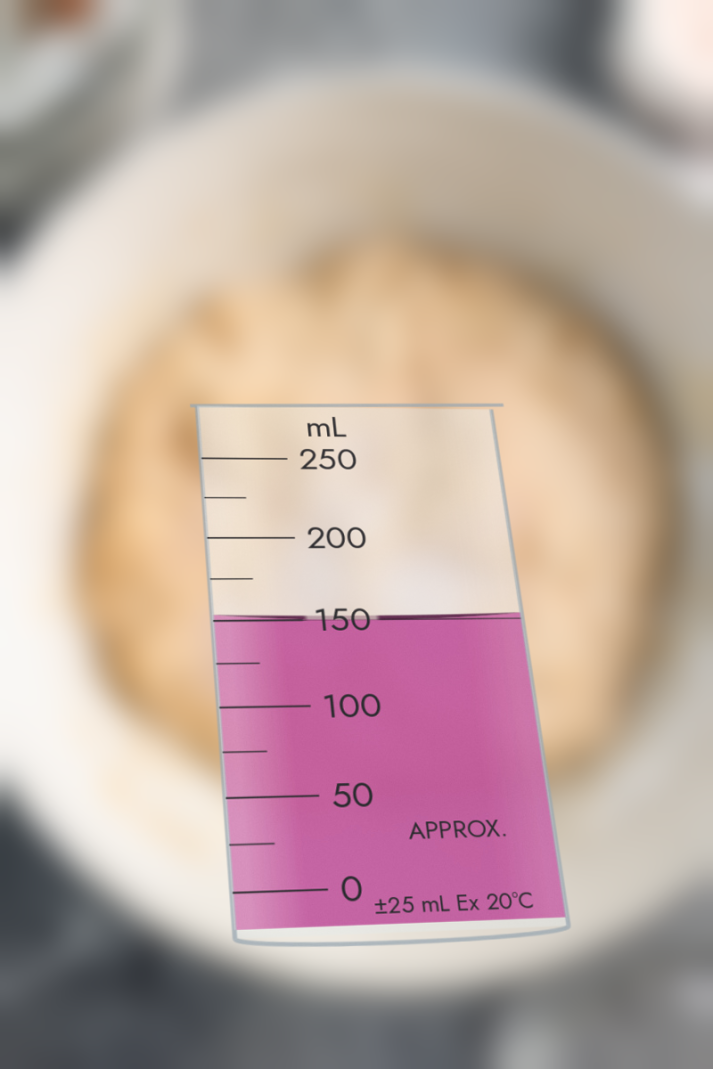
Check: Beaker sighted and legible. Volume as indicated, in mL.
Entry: 150 mL
